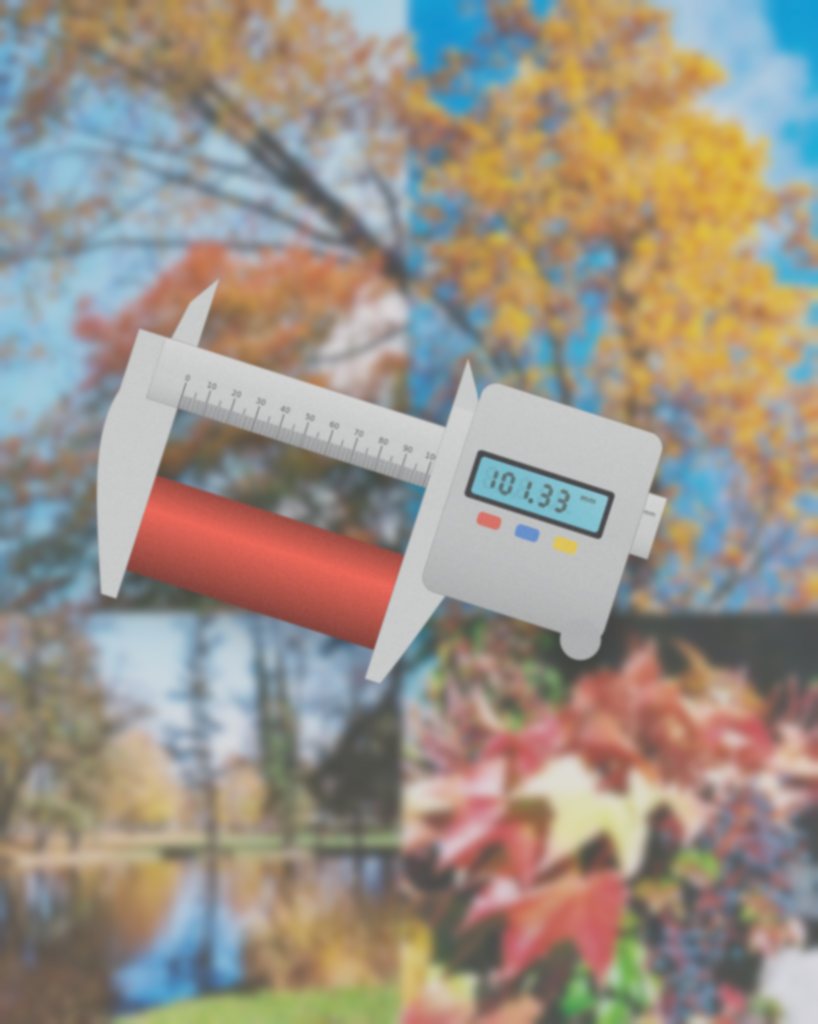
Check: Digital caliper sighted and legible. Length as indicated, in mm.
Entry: 101.33 mm
